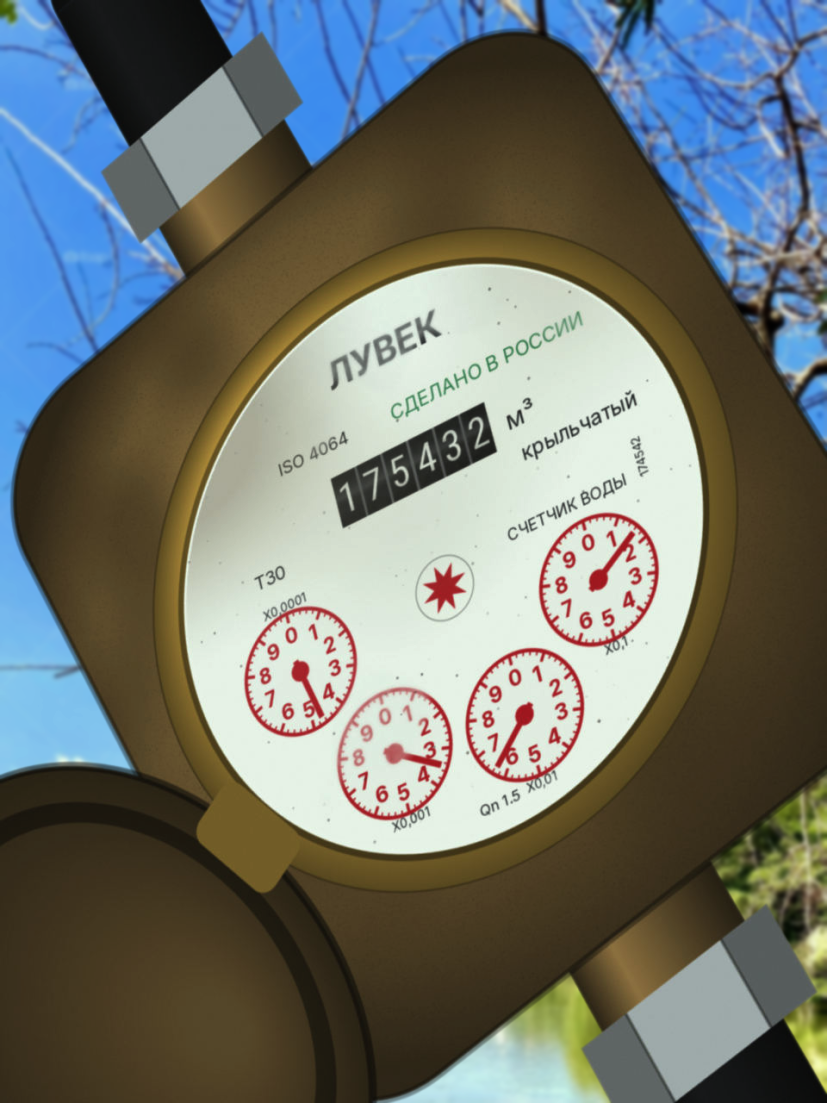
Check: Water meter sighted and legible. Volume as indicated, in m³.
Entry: 175432.1634 m³
